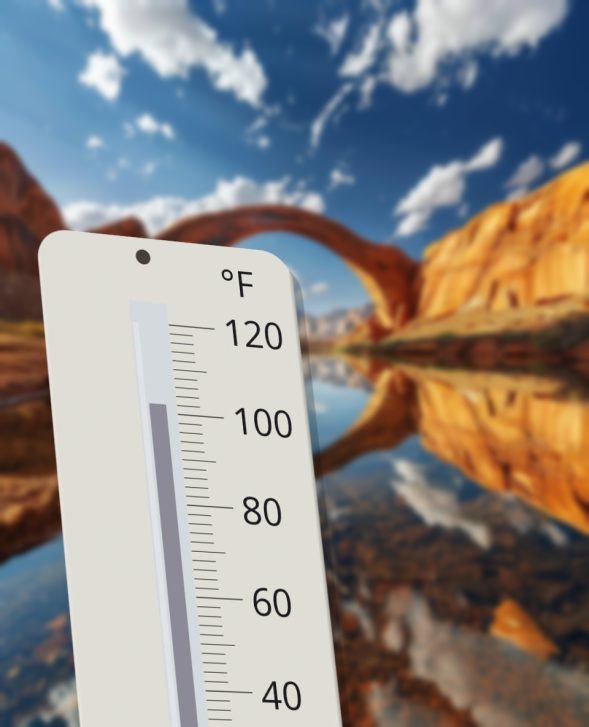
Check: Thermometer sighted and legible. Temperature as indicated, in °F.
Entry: 102 °F
